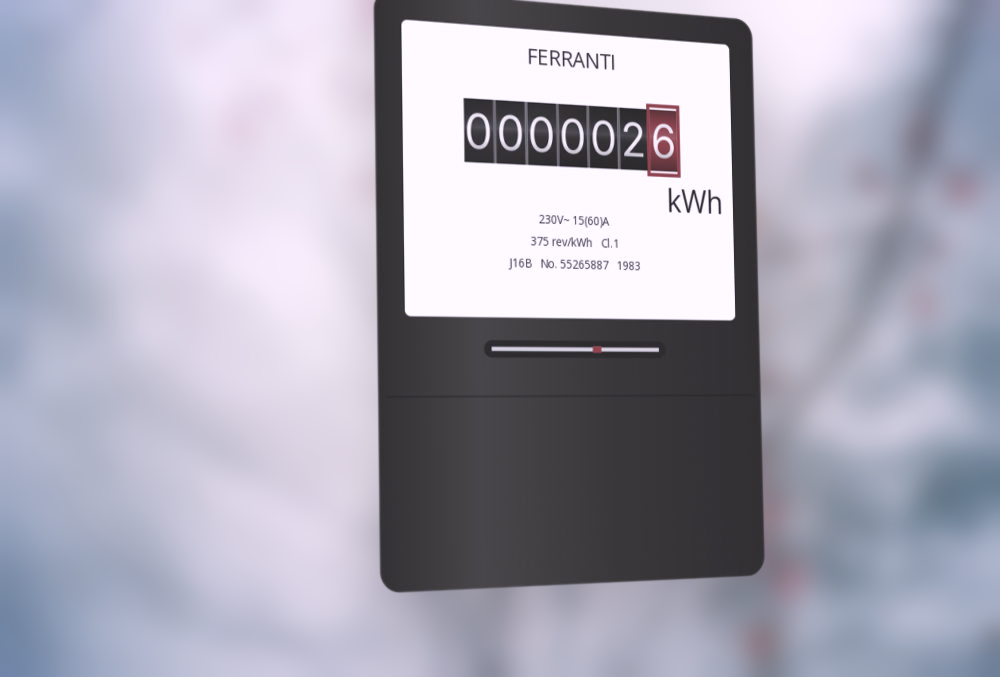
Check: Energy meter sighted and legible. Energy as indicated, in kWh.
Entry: 2.6 kWh
